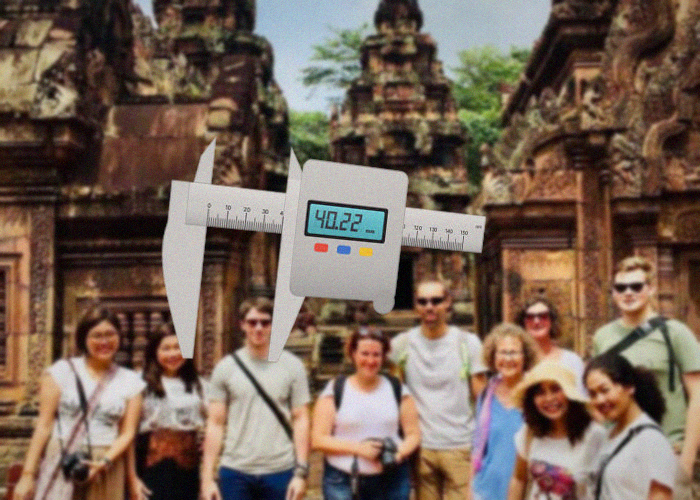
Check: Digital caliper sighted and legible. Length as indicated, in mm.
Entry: 40.22 mm
